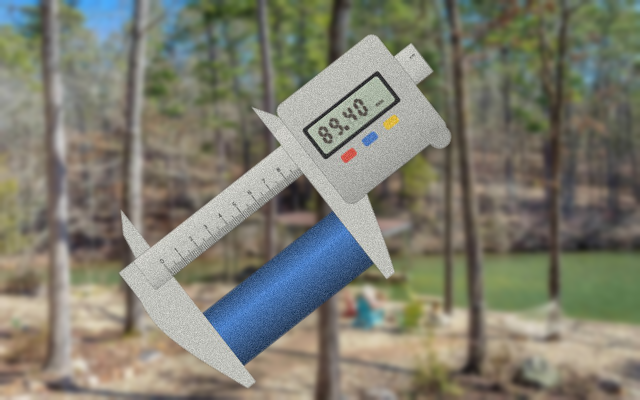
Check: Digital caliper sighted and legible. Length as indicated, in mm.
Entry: 89.40 mm
